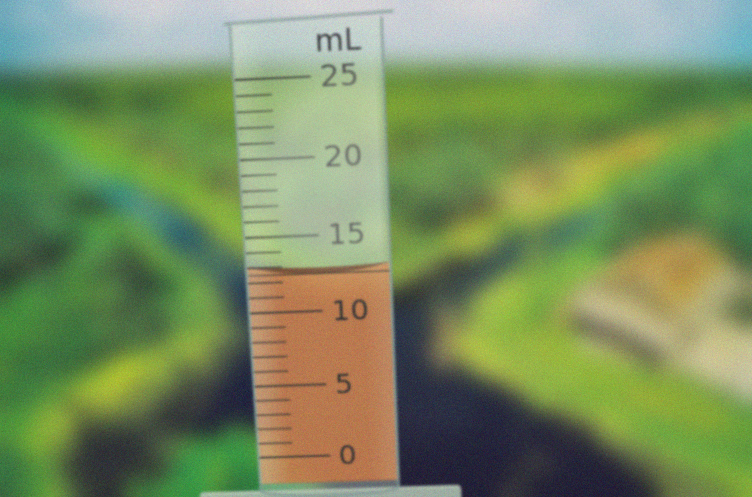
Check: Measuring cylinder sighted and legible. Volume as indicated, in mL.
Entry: 12.5 mL
